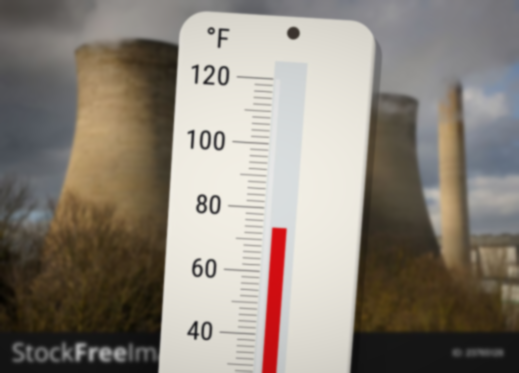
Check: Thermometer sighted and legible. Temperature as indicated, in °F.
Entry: 74 °F
